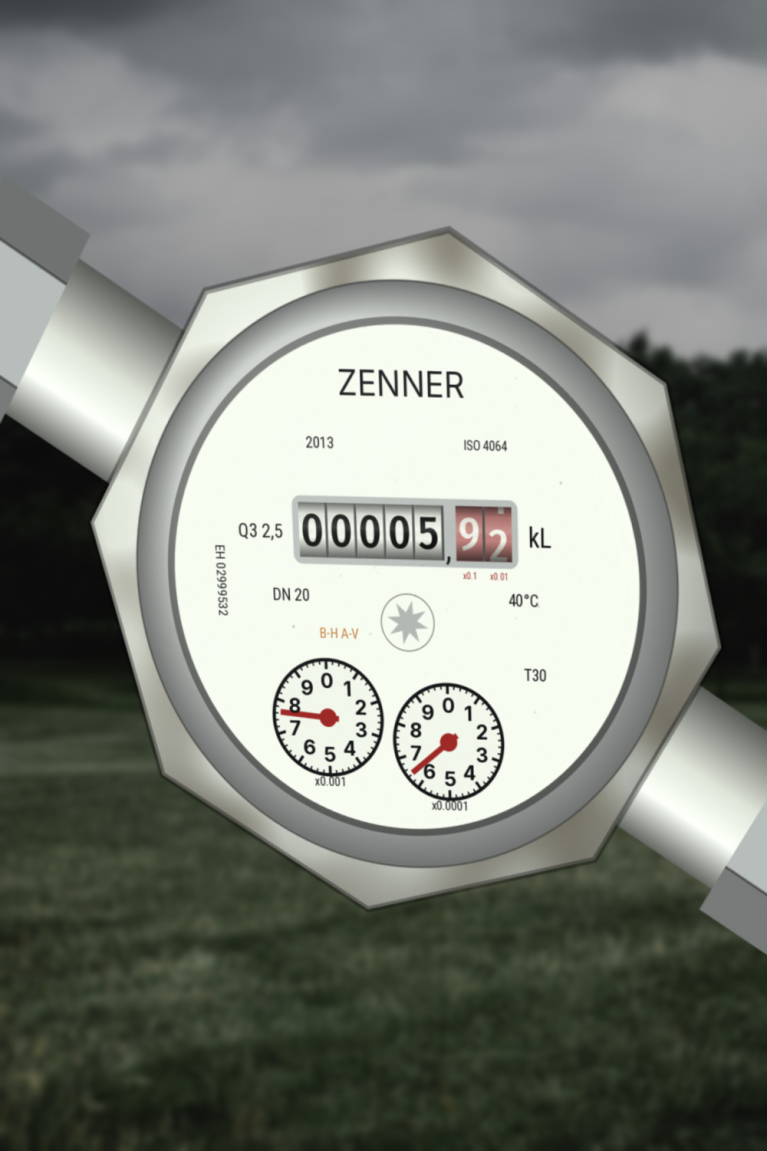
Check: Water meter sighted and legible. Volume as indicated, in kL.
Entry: 5.9176 kL
